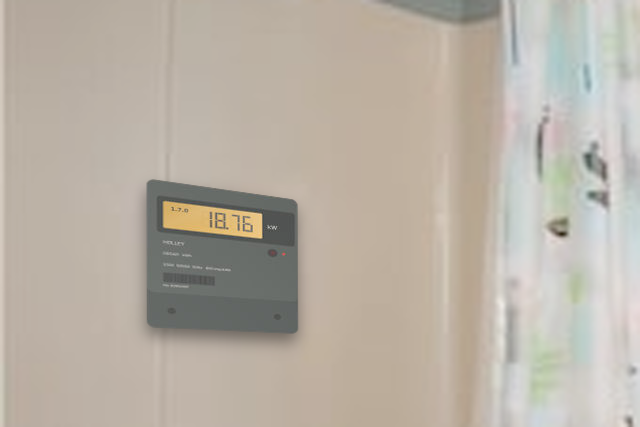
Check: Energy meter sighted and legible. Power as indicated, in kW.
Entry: 18.76 kW
